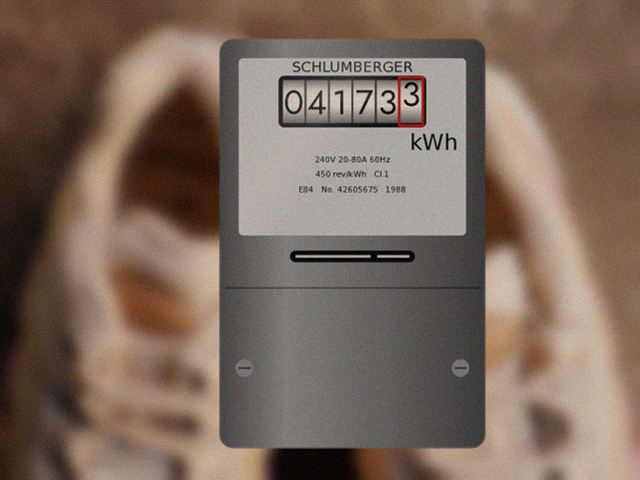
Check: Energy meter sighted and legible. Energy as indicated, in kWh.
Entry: 4173.3 kWh
